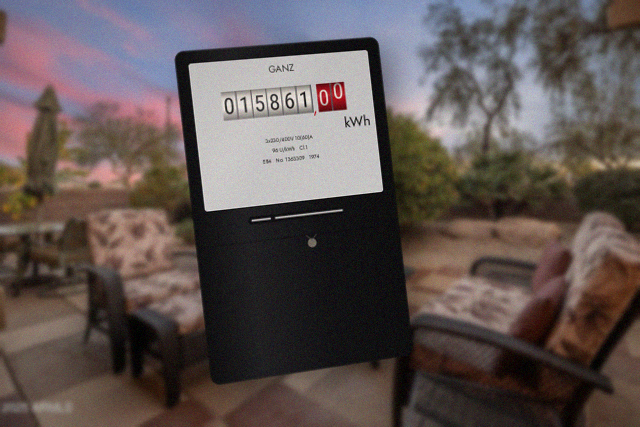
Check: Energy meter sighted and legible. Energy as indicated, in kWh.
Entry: 15861.00 kWh
